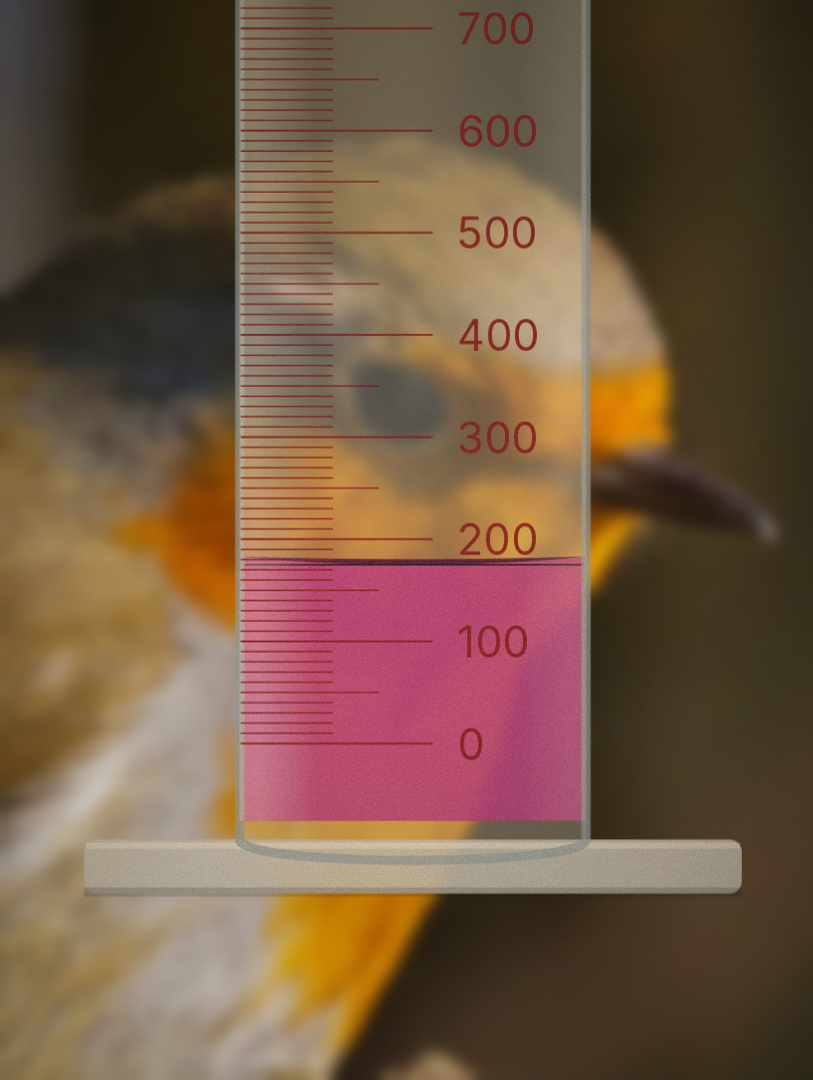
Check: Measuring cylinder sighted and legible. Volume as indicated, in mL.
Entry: 175 mL
